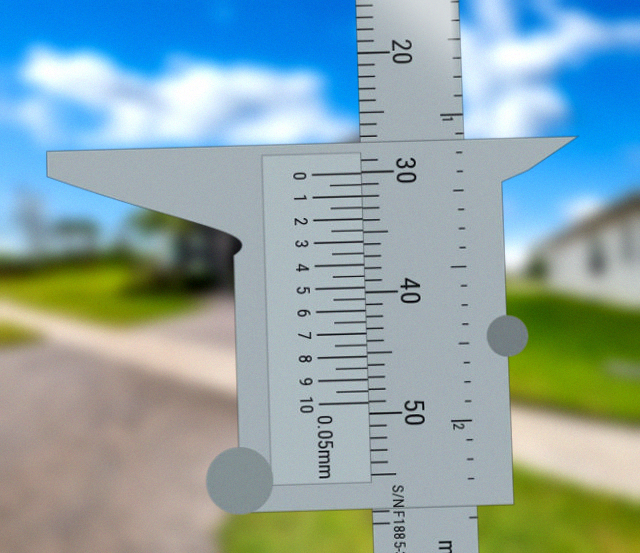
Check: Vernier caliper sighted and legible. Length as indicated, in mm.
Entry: 30.1 mm
